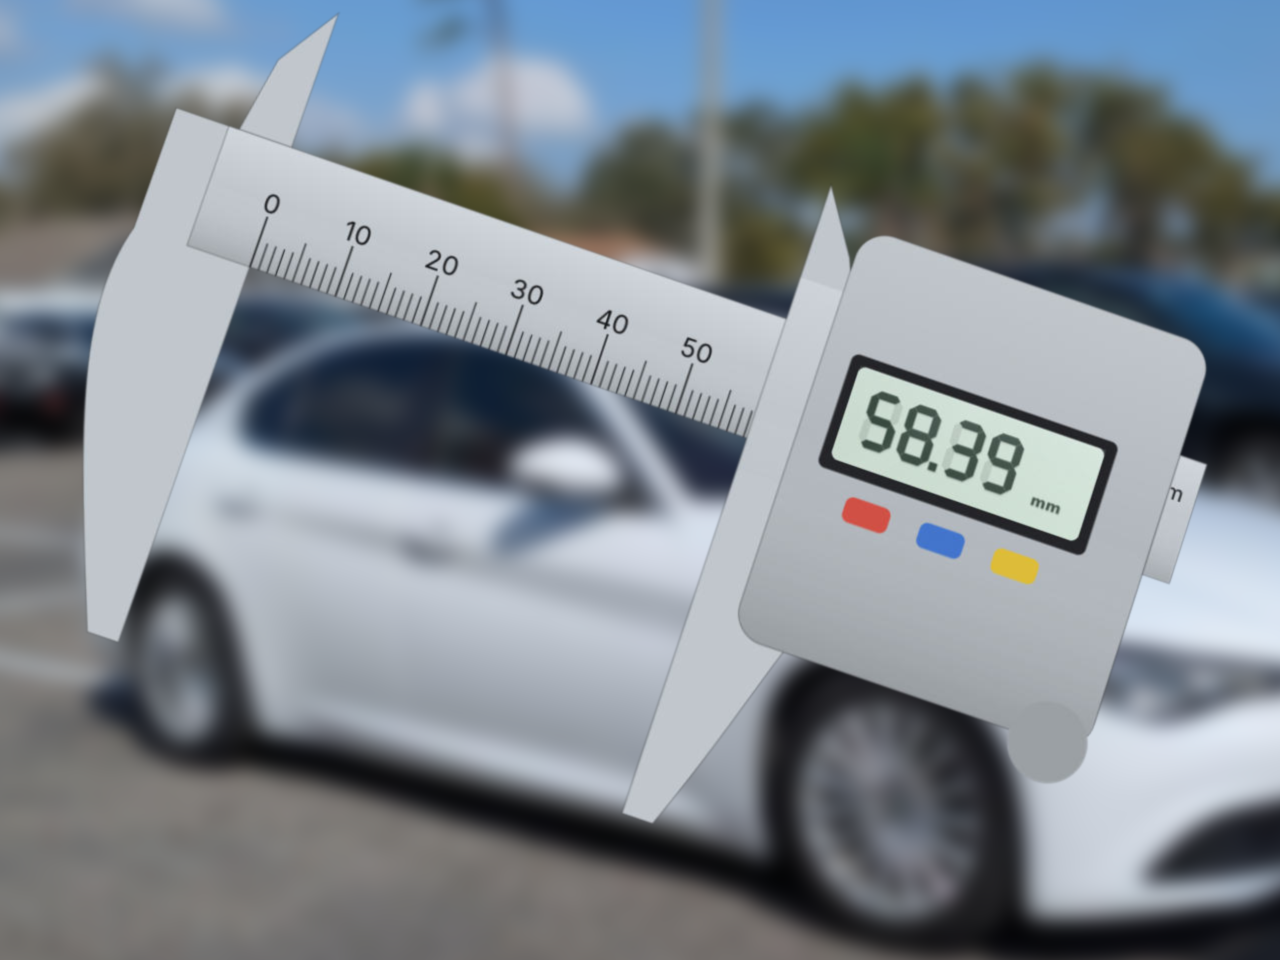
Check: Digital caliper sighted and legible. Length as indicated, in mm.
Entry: 58.39 mm
